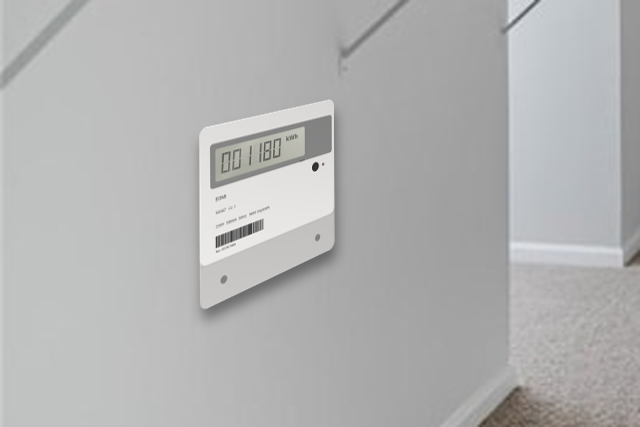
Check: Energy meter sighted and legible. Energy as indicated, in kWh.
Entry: 1180 kWh
